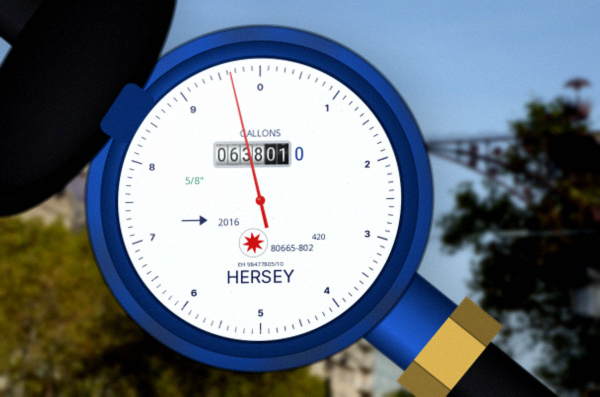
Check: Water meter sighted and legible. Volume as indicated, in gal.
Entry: 638009.6 gal
